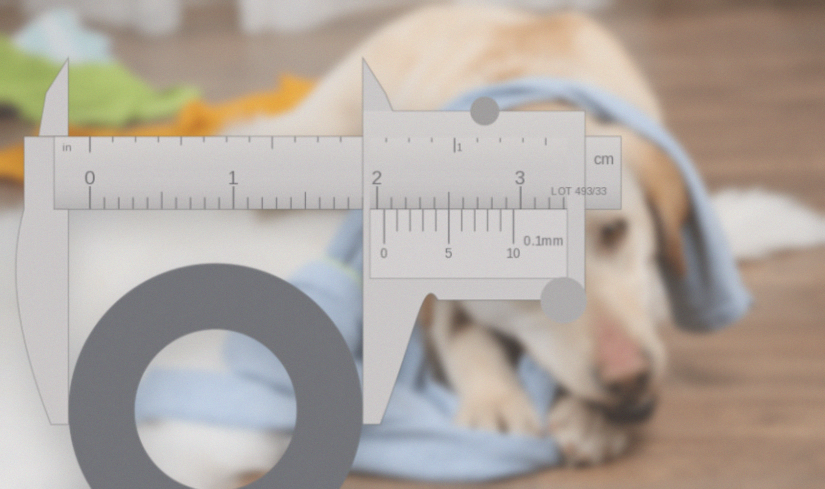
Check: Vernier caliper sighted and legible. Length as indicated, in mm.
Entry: 20.5 mm
